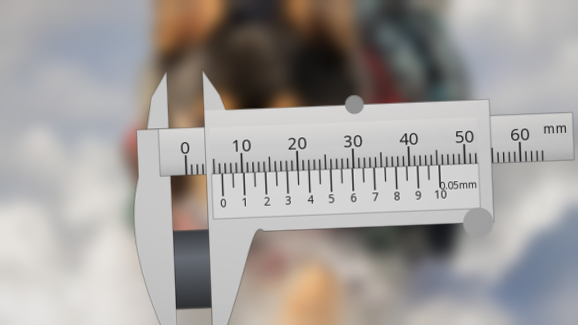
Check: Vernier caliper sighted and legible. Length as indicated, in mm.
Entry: 6.4 mm
